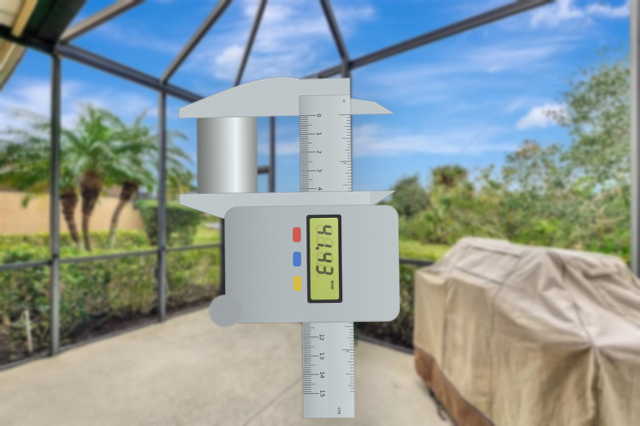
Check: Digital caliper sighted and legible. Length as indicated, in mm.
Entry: 41.43 mm
